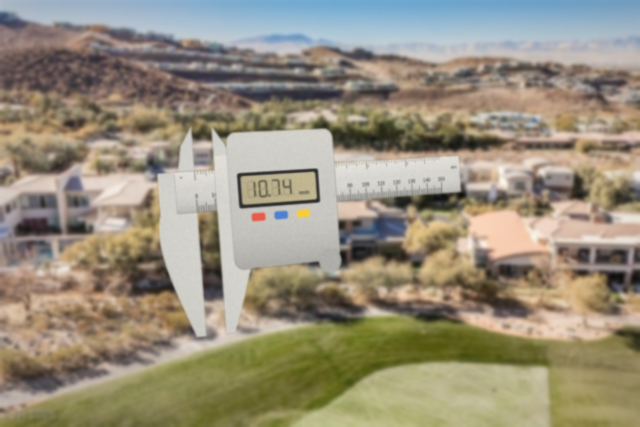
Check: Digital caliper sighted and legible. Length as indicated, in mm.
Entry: 10.74 mm
